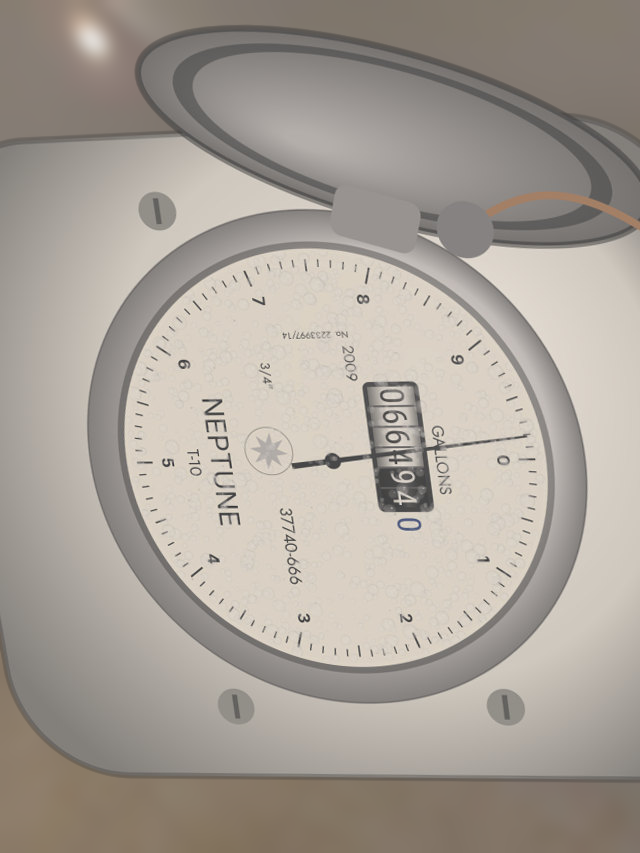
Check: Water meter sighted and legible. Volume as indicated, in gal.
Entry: 664939.8 gal
